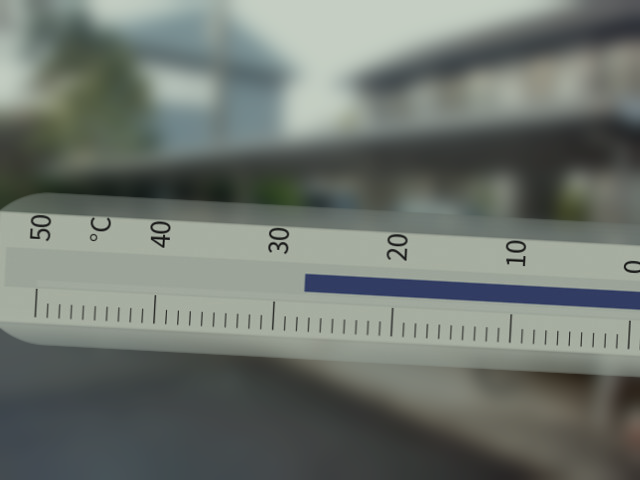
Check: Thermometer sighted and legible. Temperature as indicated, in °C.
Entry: 27.5 °C
